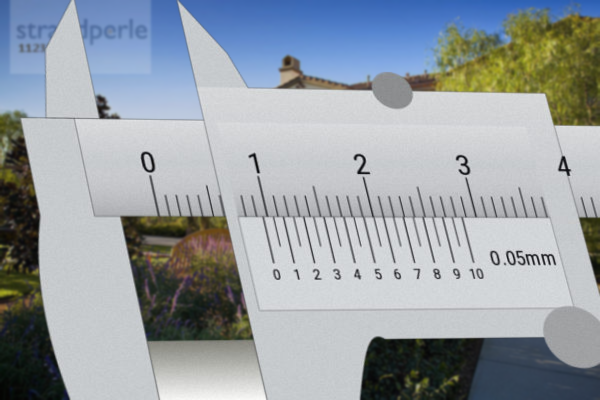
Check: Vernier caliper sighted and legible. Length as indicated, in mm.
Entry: 9.6 mm
